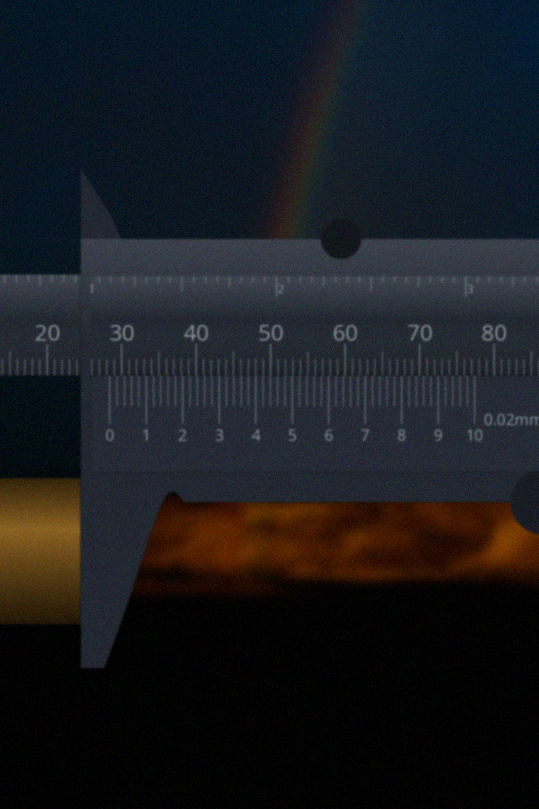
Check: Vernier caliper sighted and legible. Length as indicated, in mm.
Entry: 28.4 mm
